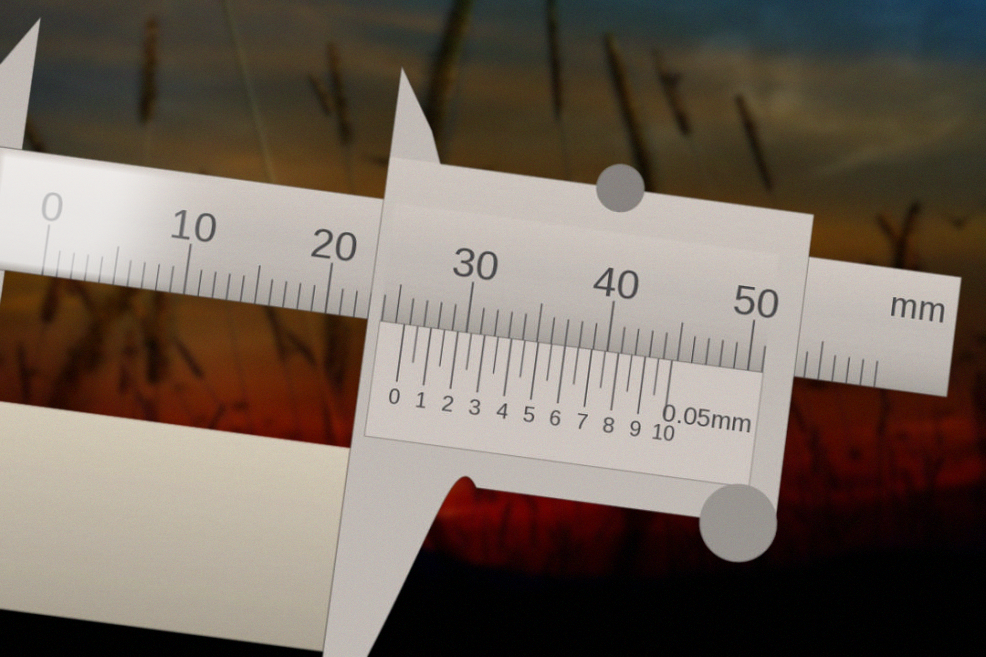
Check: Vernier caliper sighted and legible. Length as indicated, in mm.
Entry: 25.6 mm
